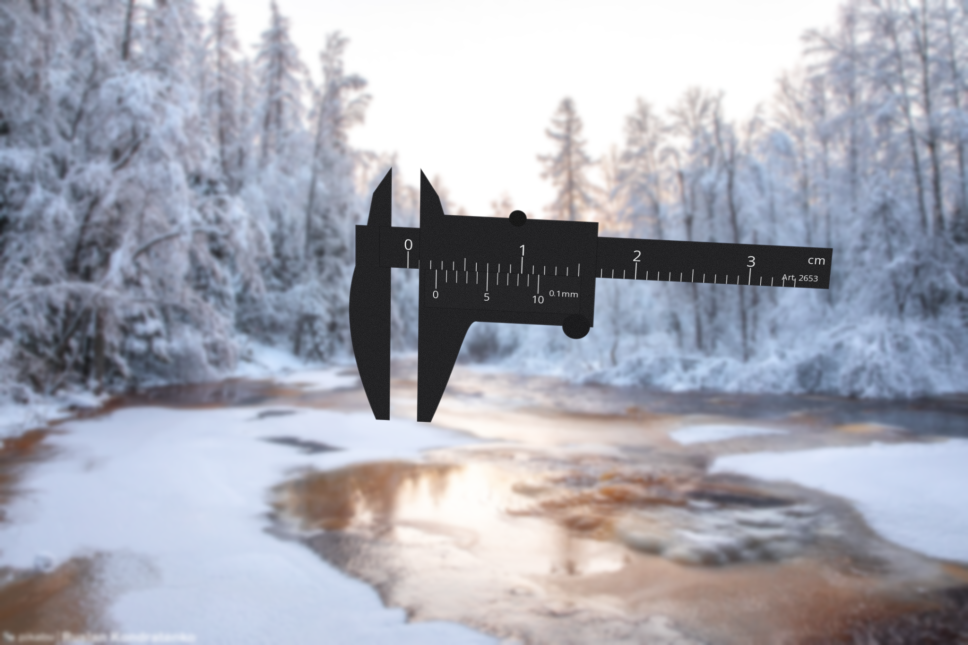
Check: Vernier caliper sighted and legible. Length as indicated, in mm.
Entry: 2.5 mm
